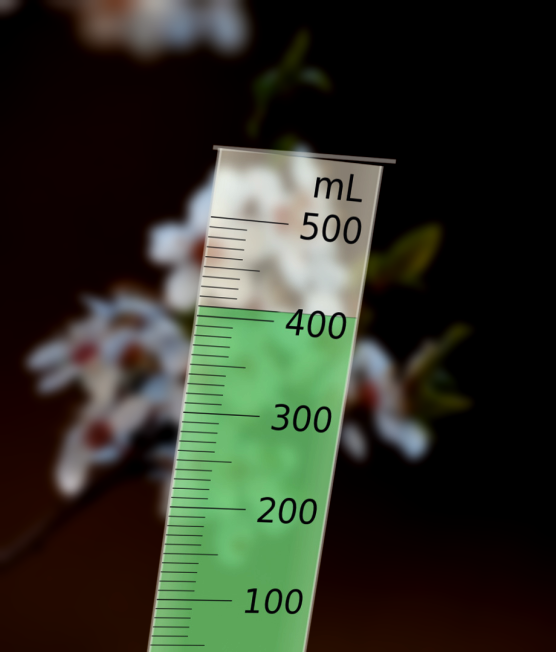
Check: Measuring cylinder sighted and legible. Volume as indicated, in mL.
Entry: 410 mL
